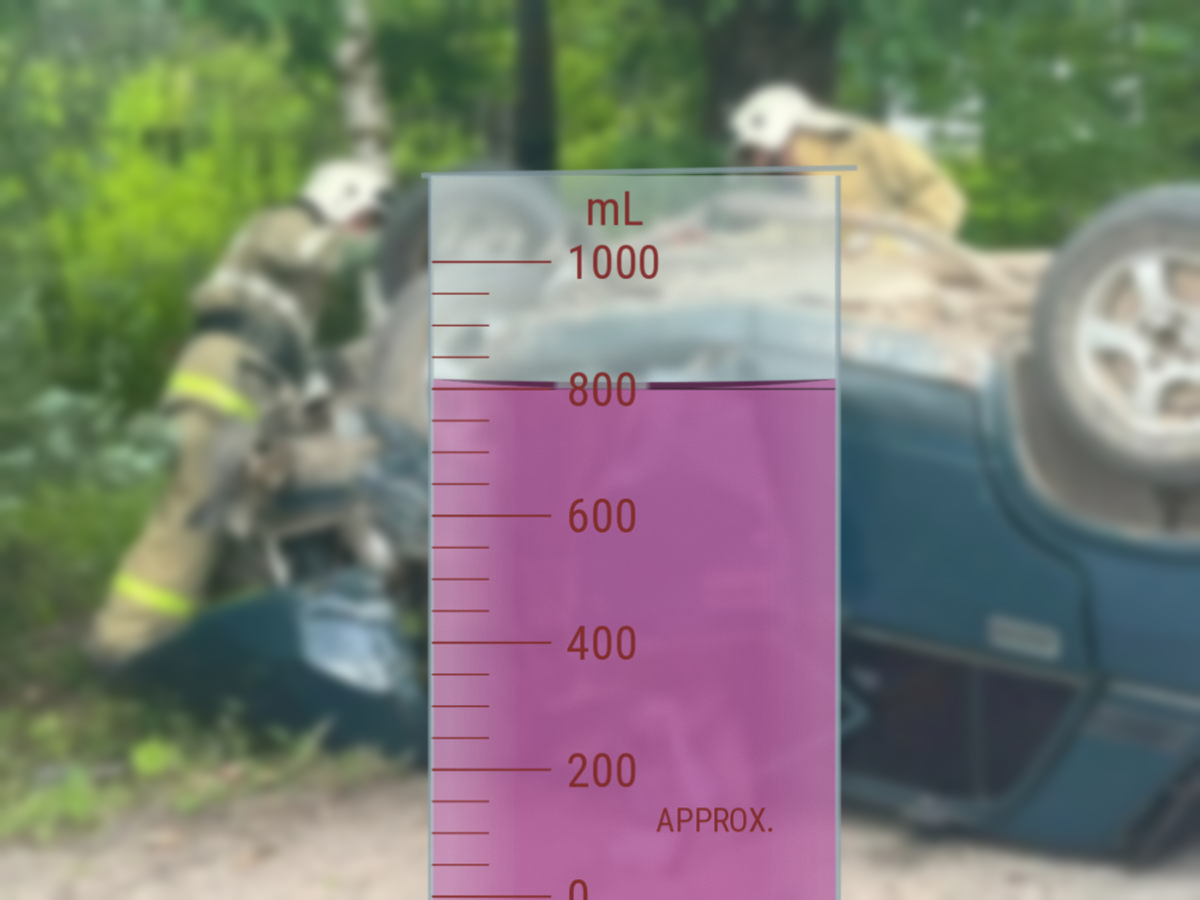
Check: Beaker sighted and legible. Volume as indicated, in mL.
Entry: 800 mL
